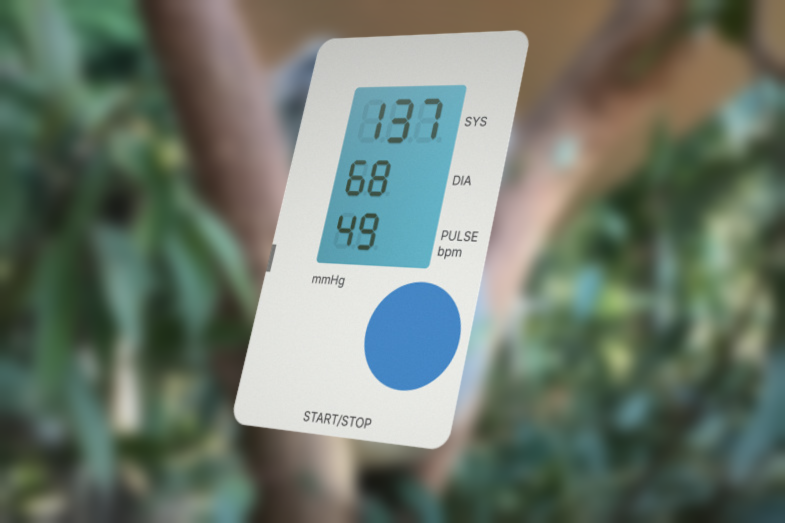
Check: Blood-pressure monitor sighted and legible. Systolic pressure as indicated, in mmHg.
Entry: 137 mmHg
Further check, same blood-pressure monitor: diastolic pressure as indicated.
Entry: 68 mmHg
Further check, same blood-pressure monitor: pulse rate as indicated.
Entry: 49 bpm
